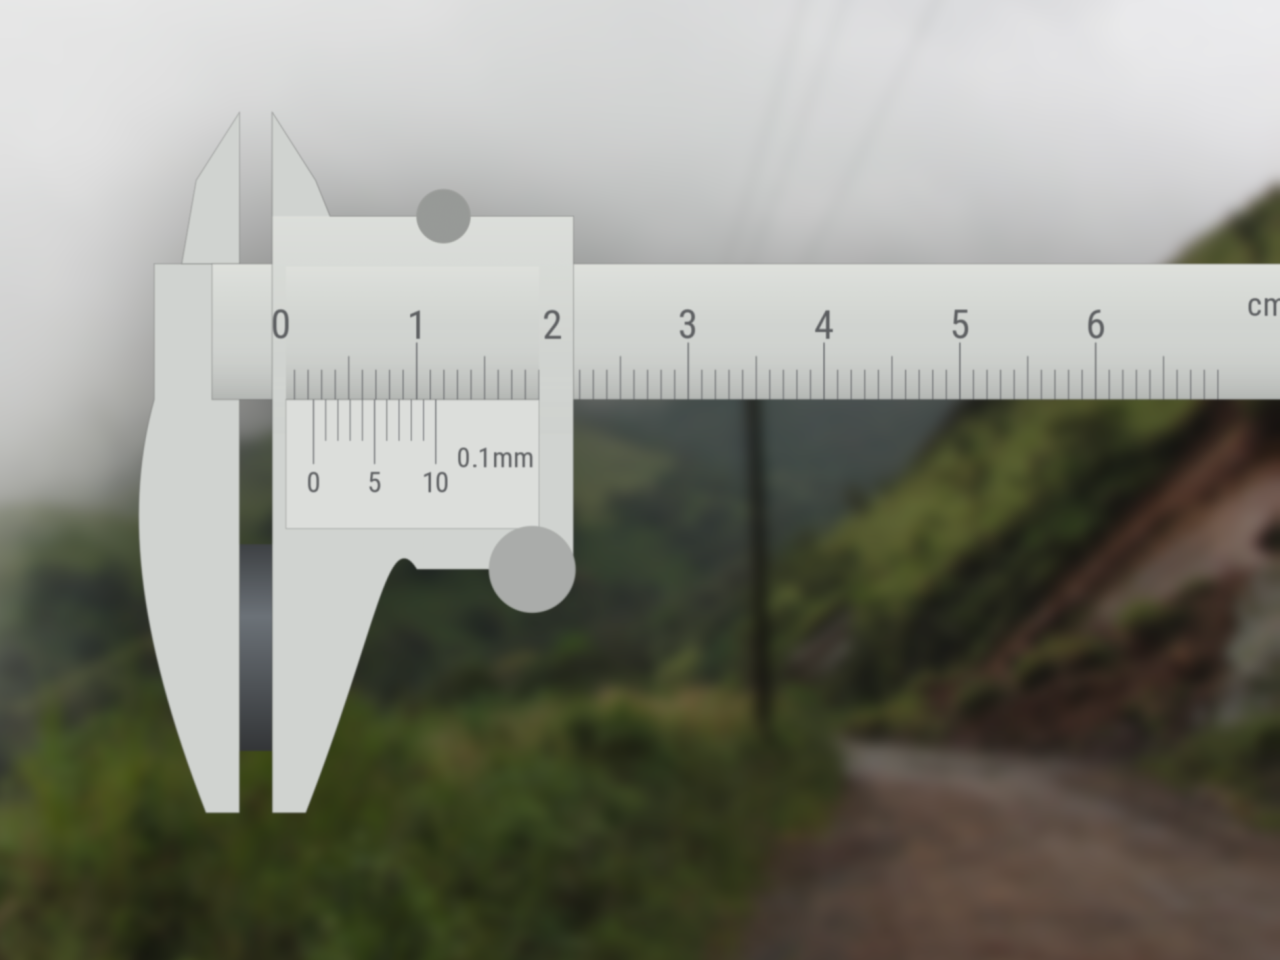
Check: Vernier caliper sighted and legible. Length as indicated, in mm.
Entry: 2.4 mm
